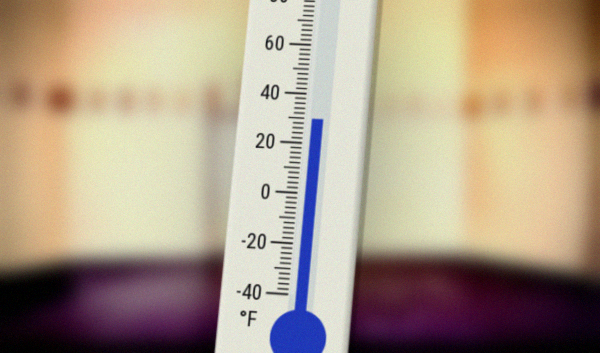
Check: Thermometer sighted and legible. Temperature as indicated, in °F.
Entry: 30 °F
